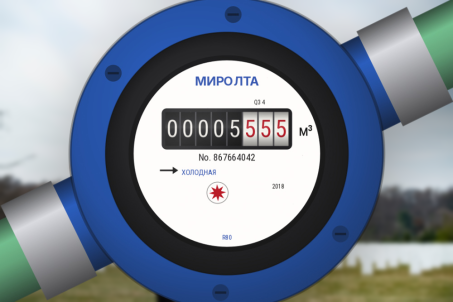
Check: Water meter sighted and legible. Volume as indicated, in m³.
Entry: 5.555 m³
